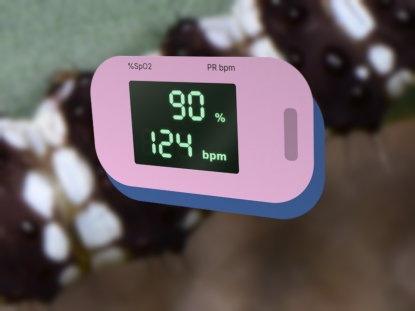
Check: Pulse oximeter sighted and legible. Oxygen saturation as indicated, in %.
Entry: 90 %
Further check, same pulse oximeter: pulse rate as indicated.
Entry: 124 bpm
